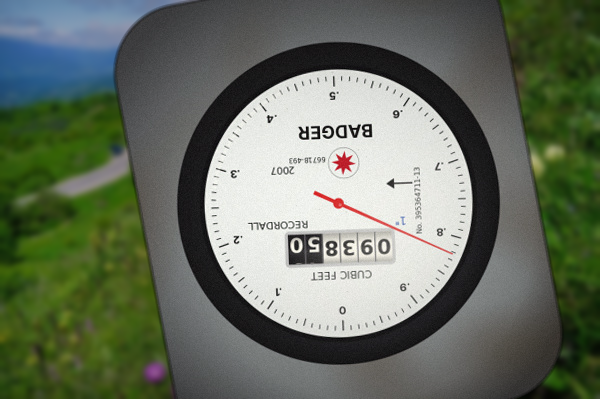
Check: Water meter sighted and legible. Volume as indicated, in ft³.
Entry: 93849.82 ft³
